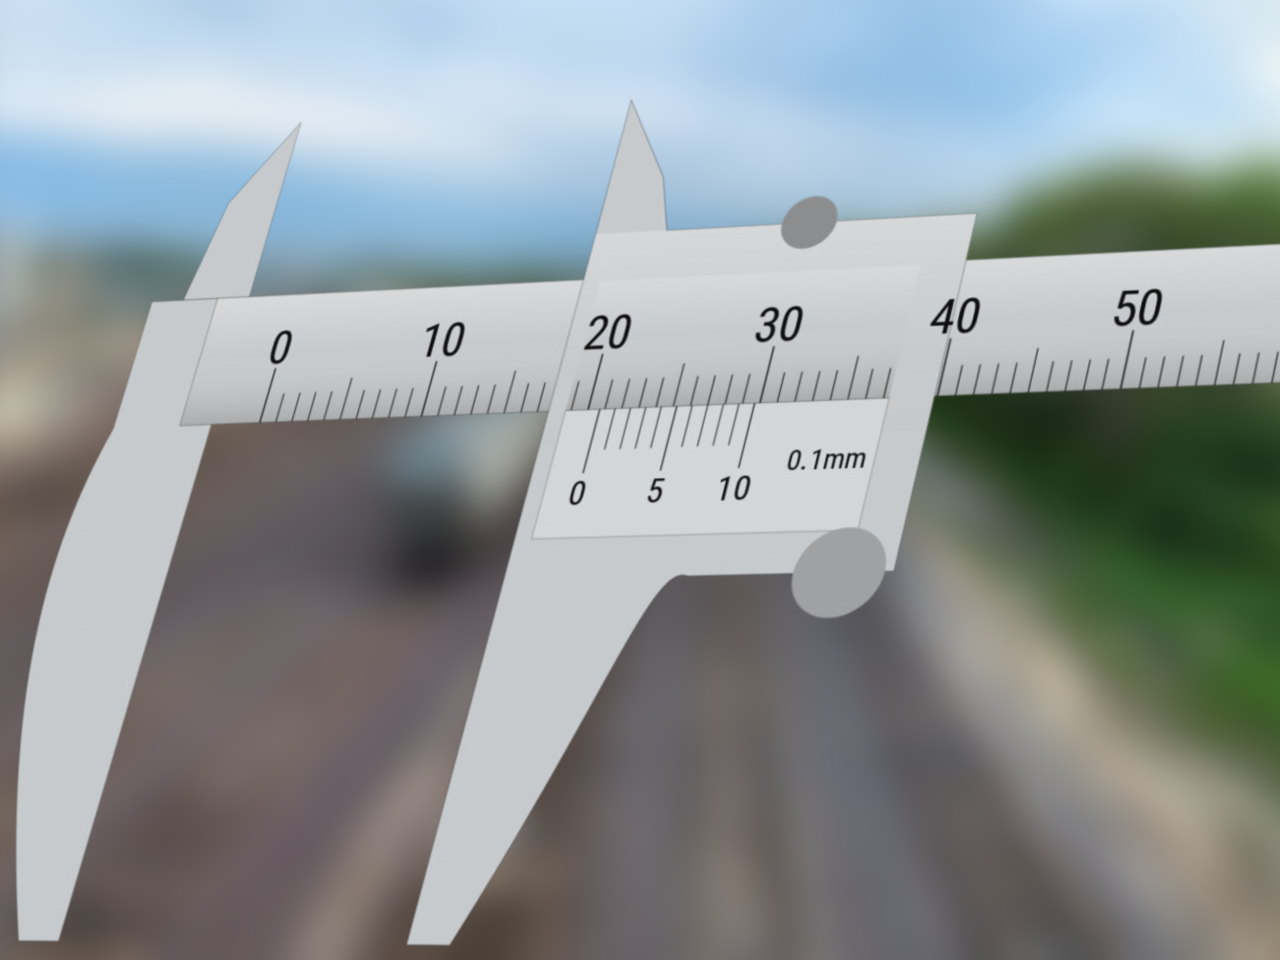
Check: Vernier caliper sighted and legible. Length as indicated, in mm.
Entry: 20.7 mm
